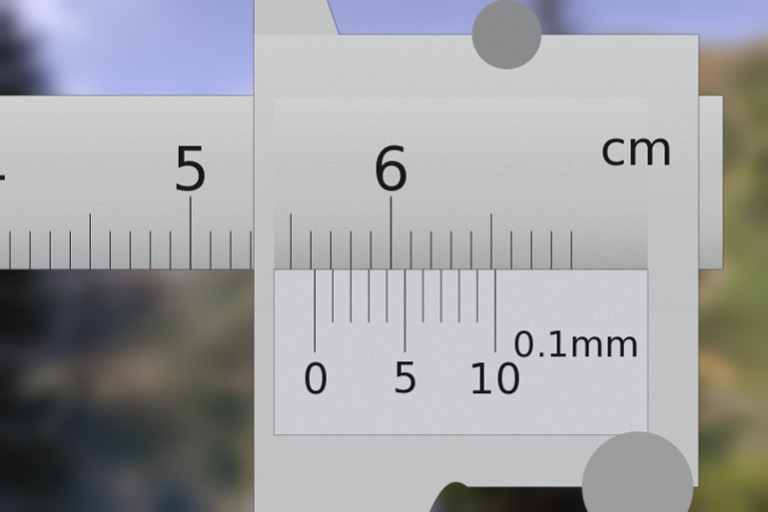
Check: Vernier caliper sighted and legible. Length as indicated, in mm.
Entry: 56.2 mm
